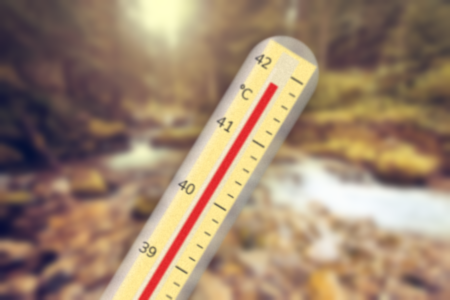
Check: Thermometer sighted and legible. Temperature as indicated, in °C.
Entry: 41.8 °C
